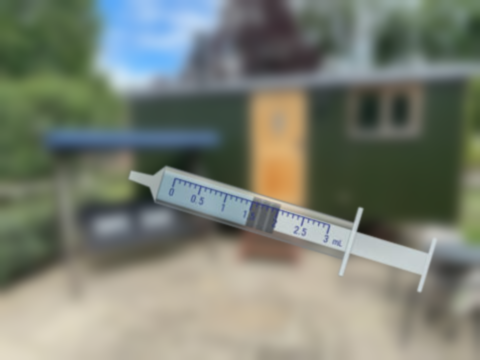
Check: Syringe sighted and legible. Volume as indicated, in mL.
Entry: 1.5 mL
